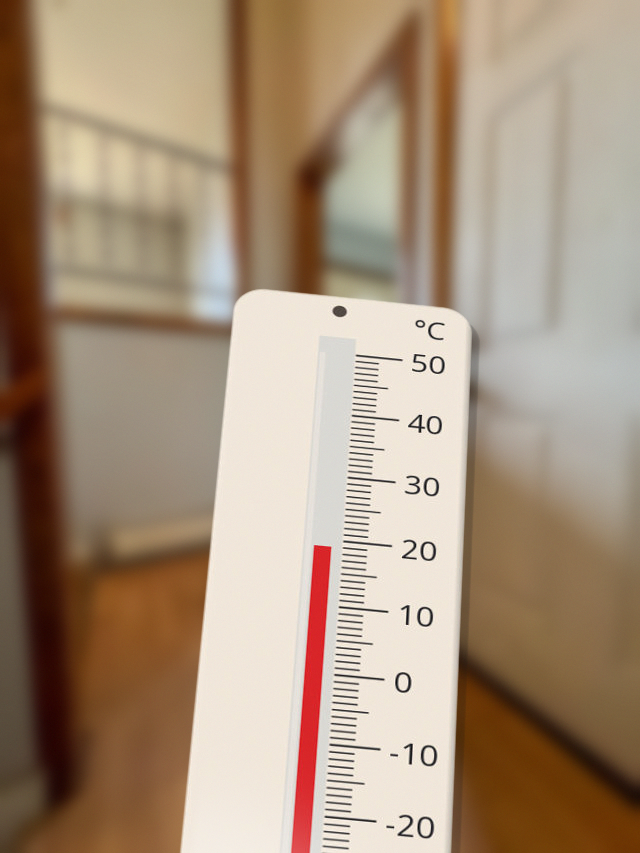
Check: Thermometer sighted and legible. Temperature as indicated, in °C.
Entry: 19 °C
